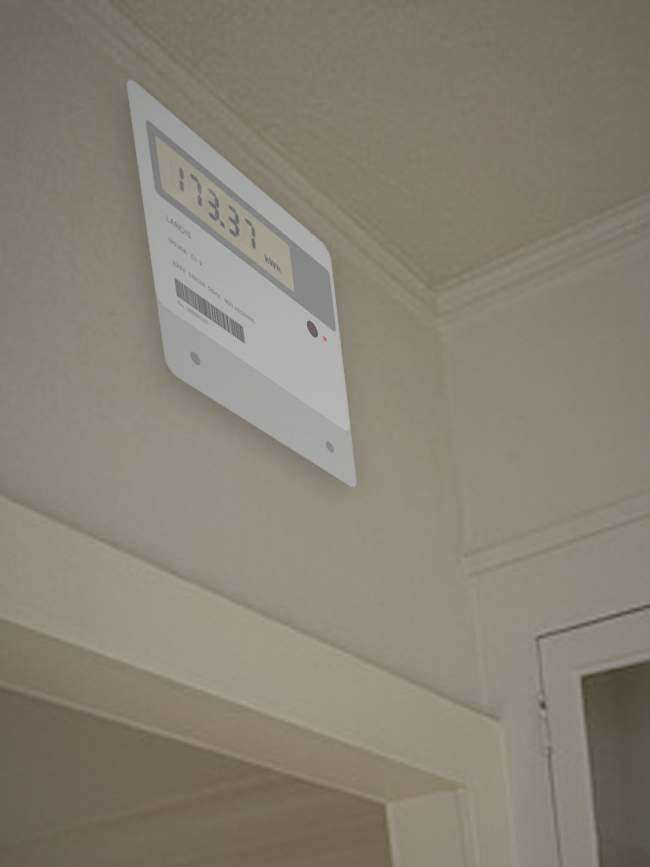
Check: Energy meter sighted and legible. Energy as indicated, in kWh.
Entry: 173.37 kWh
